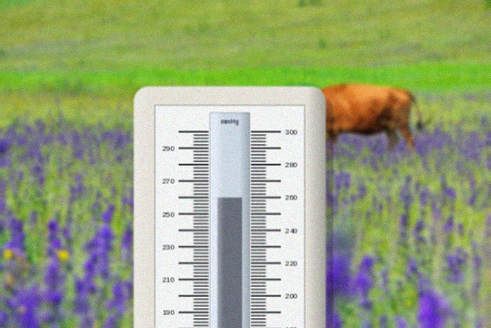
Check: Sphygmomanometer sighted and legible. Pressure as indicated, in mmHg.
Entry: 260 mmHg
